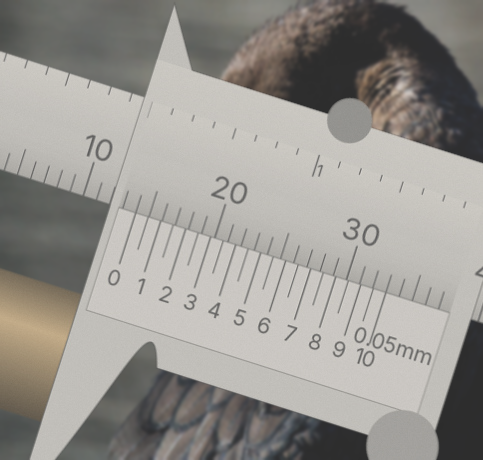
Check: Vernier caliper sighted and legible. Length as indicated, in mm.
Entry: 14.0 mm
